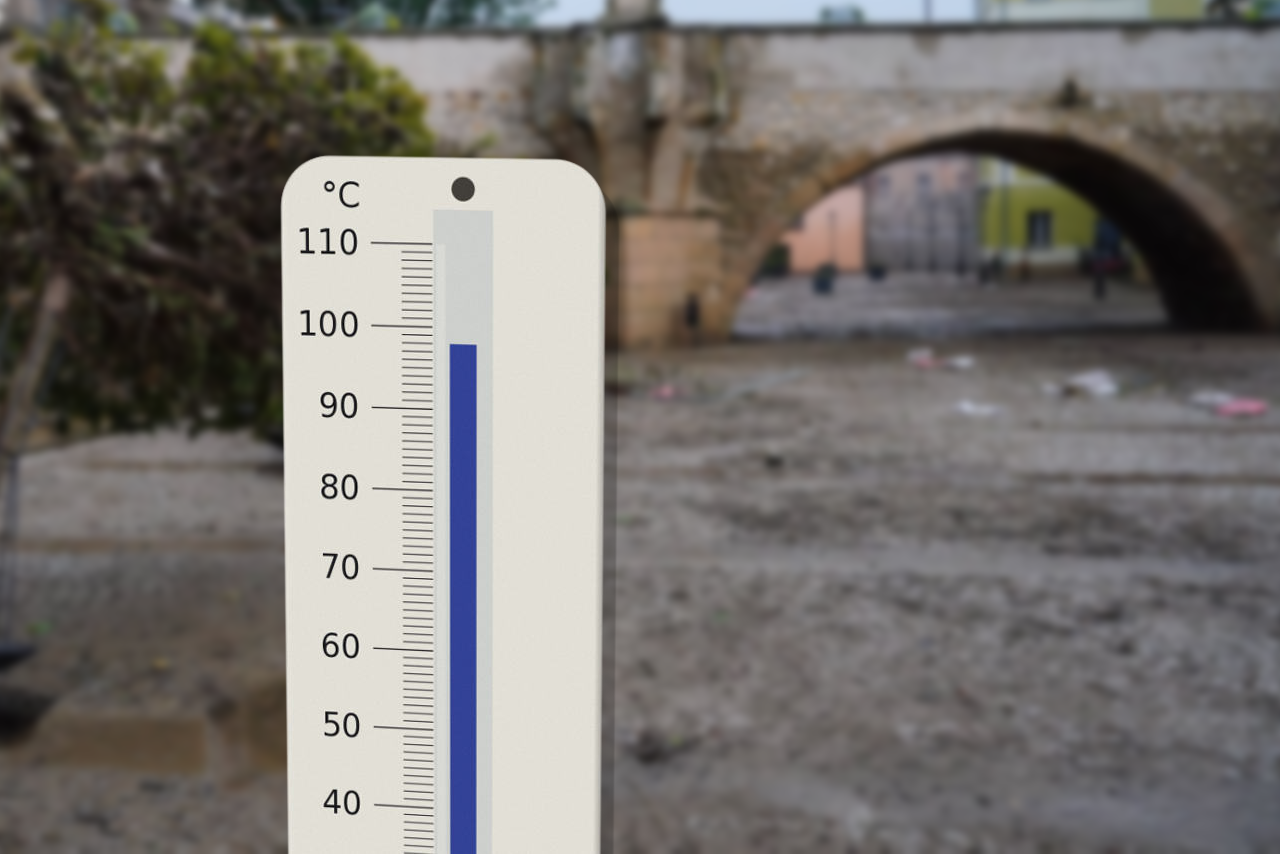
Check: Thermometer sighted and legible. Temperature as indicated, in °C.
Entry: 98 °C
